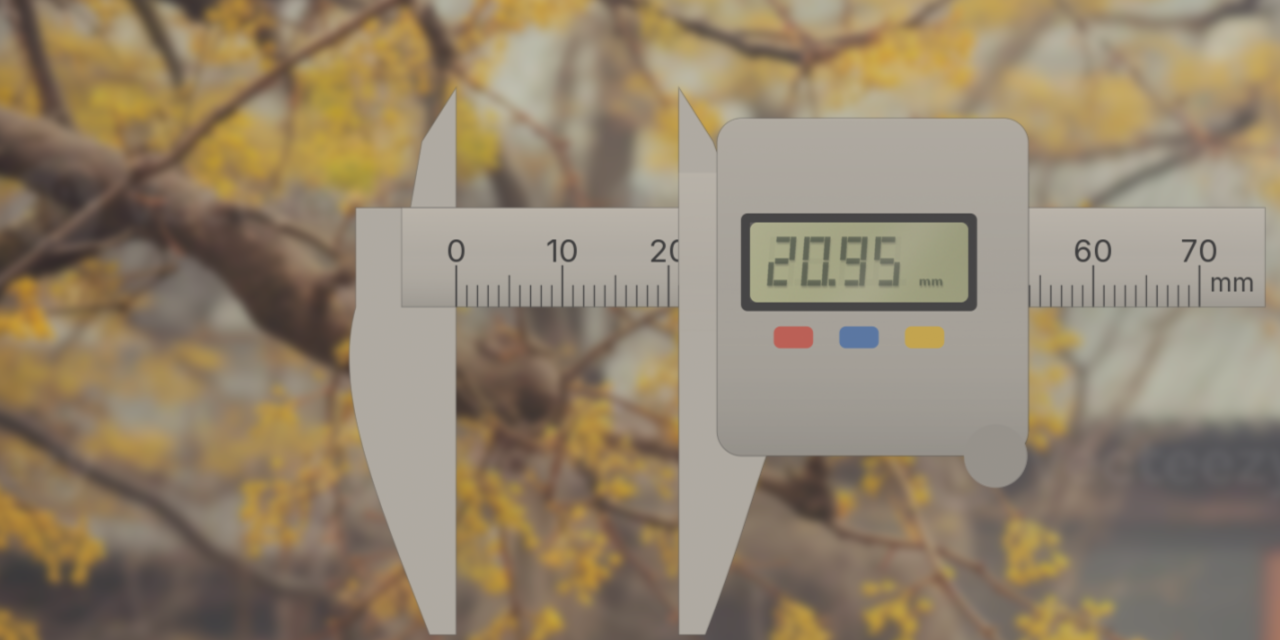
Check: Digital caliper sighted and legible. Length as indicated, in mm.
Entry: 20.95 mm
